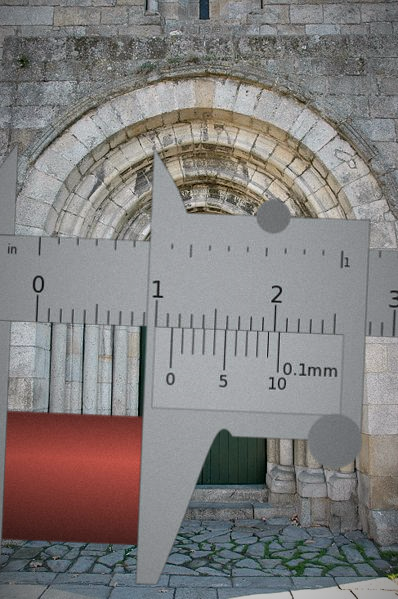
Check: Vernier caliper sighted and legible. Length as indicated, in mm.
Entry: 11.4 mm
